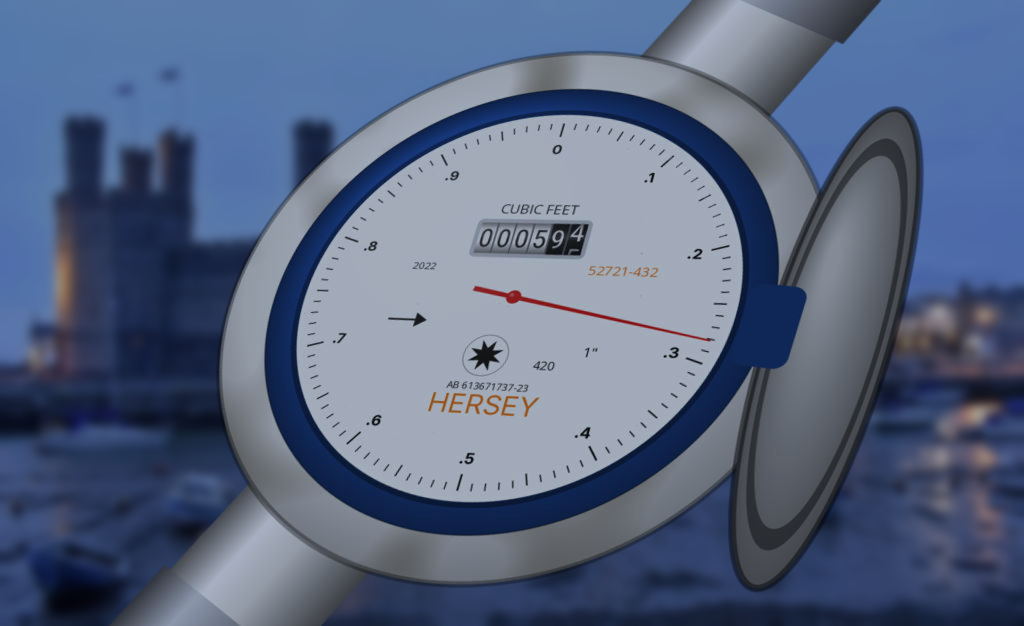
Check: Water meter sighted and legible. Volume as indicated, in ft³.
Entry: 594.28 ft³
